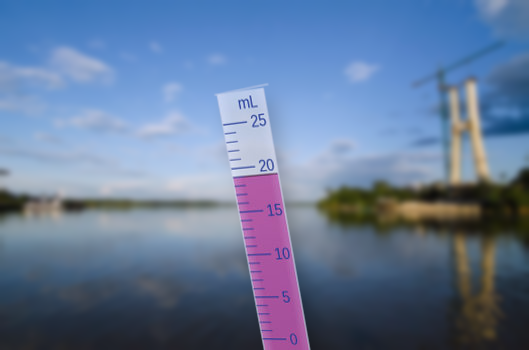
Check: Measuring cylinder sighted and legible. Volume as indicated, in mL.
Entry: 19 mL
